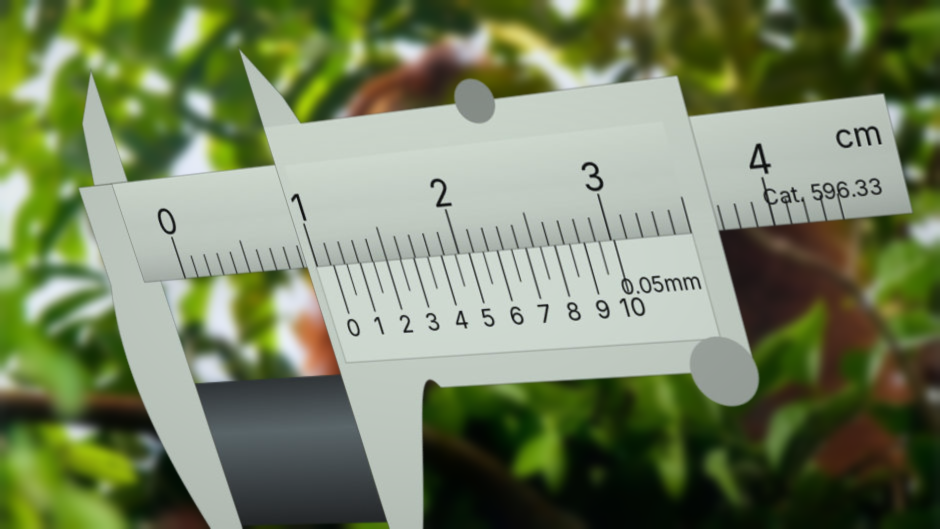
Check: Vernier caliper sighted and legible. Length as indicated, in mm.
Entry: 11.2 mm
